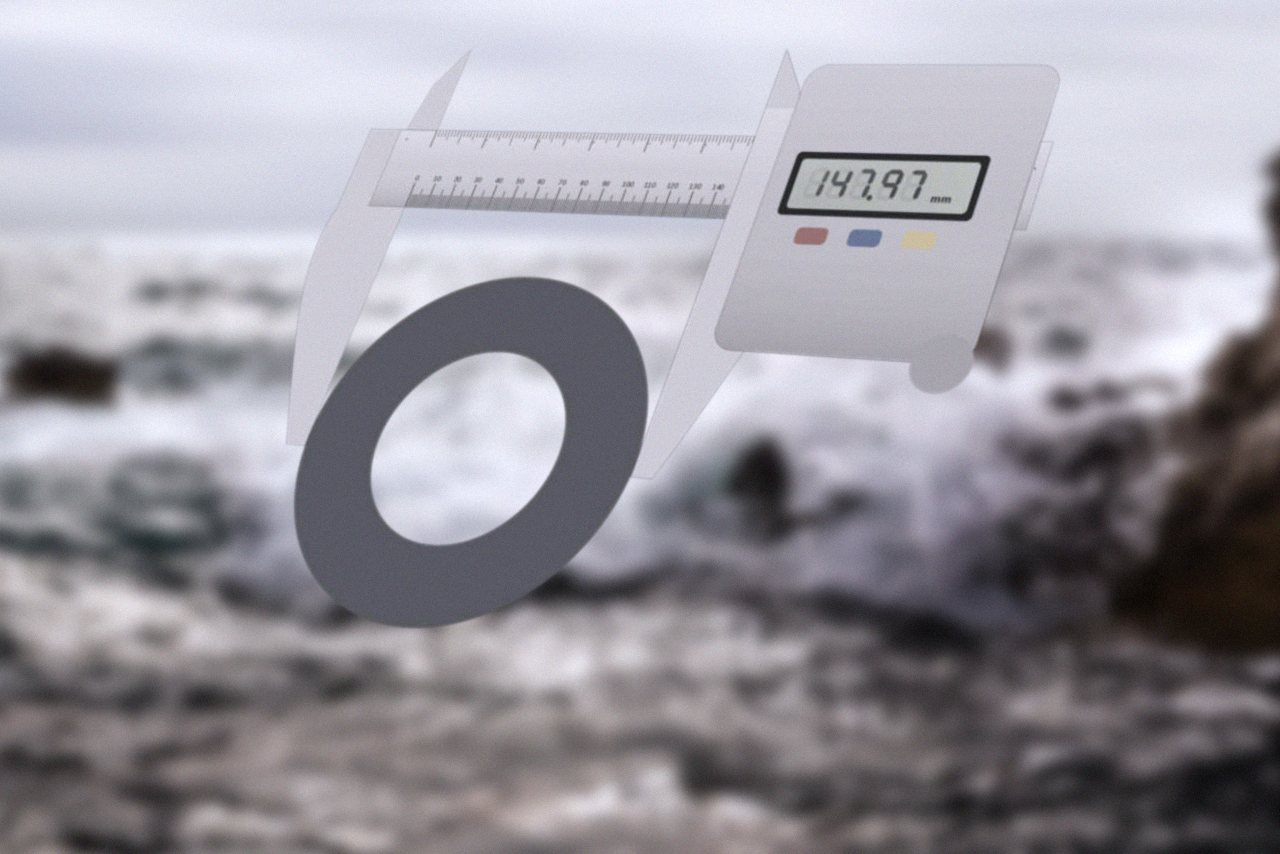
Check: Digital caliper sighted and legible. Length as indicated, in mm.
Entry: 147.97 mm
